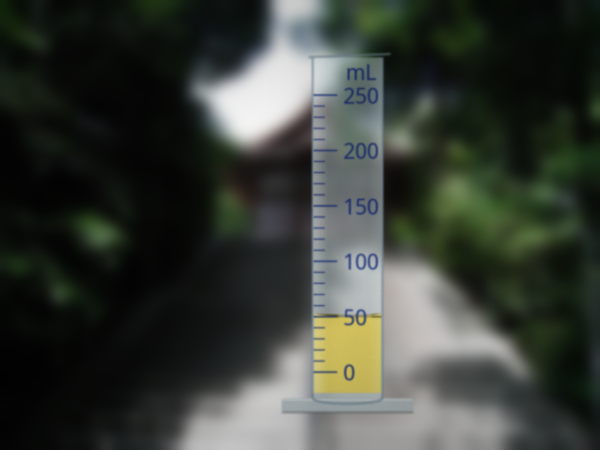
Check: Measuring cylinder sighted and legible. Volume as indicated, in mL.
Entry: 50 mL
